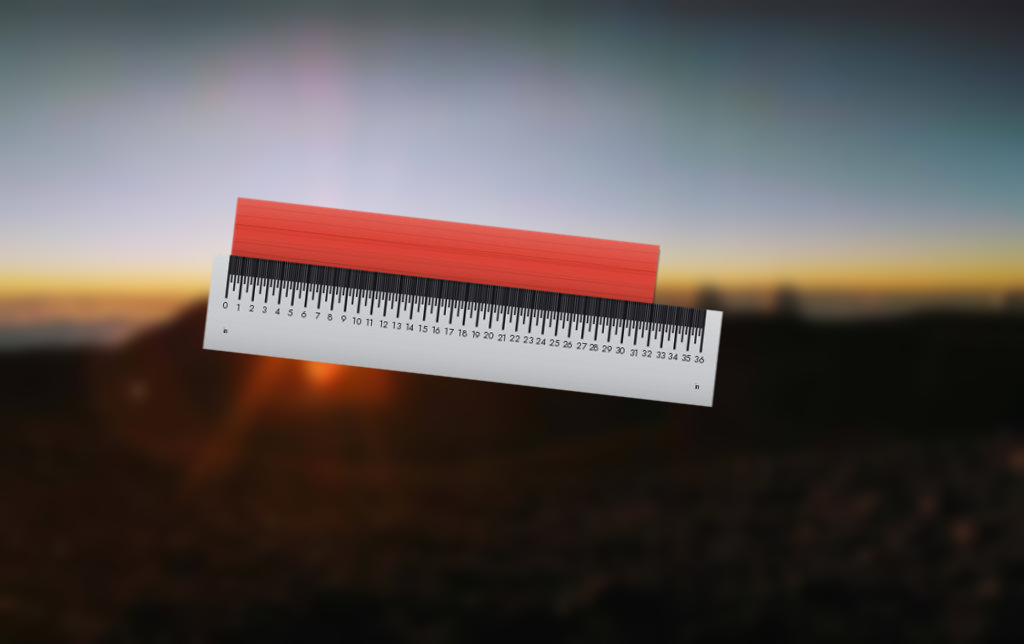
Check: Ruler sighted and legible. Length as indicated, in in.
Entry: 32 in
